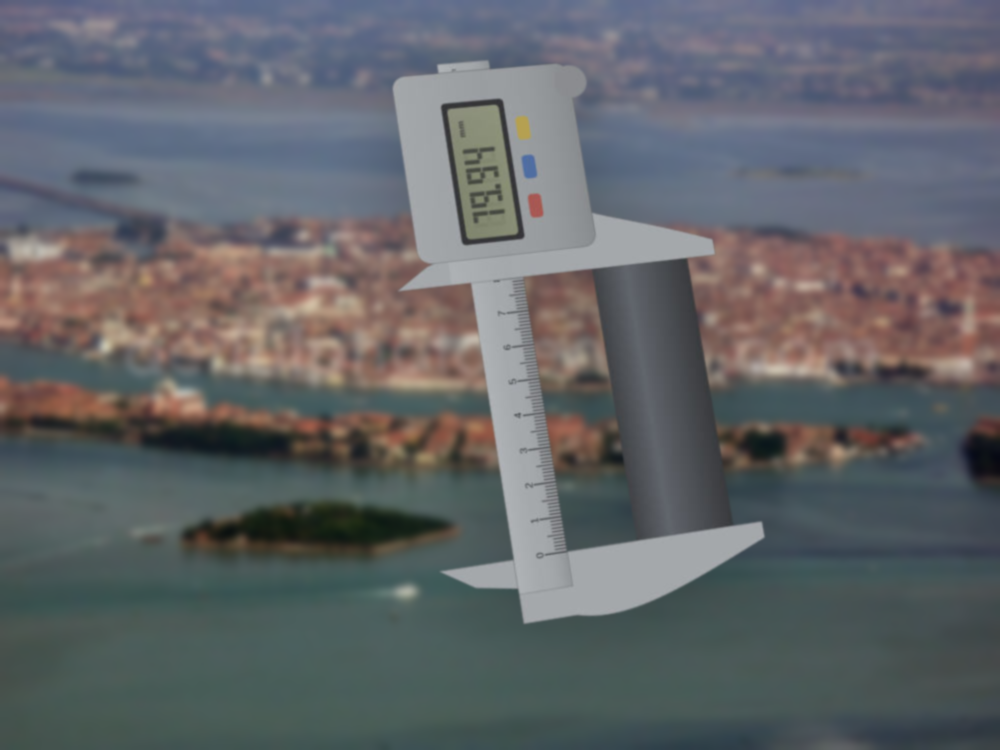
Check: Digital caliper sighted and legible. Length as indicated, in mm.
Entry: 79.94 mm
